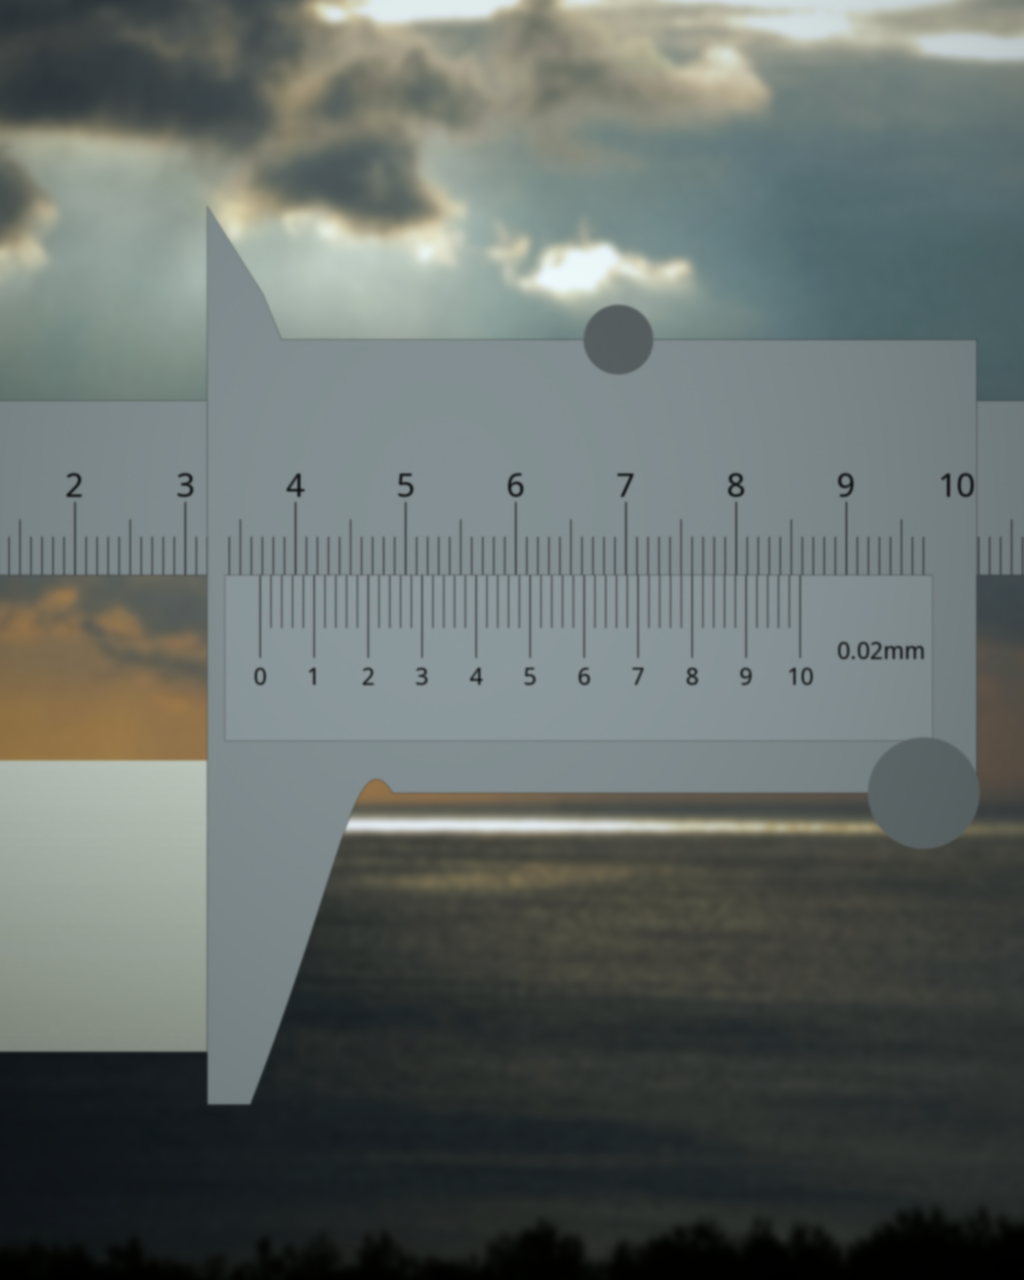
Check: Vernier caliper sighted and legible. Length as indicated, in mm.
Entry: 36.8 mm
